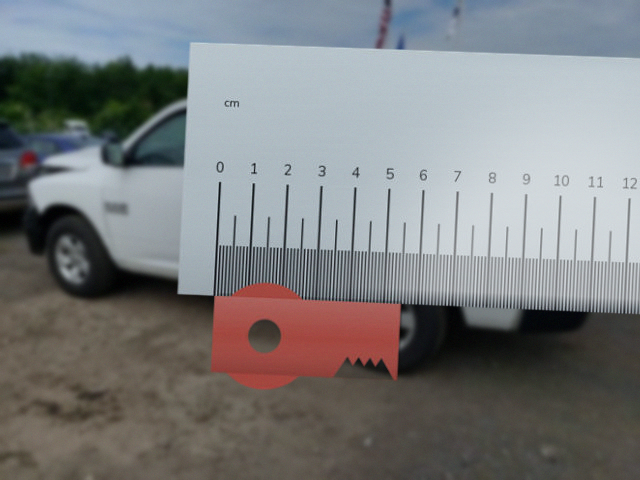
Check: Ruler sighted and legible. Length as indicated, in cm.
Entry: 5.5 cm
